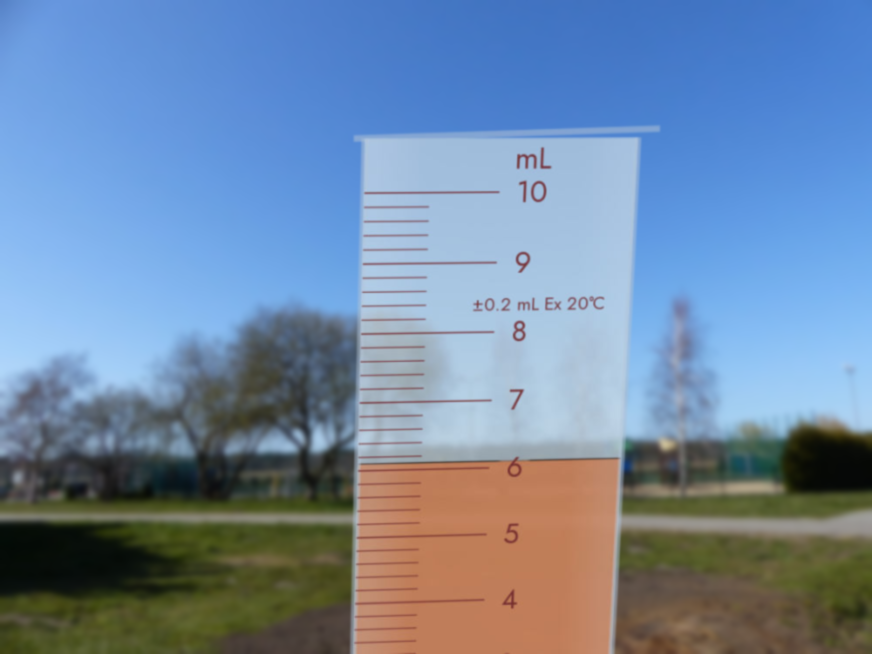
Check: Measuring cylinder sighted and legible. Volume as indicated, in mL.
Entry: 6.1 mL
